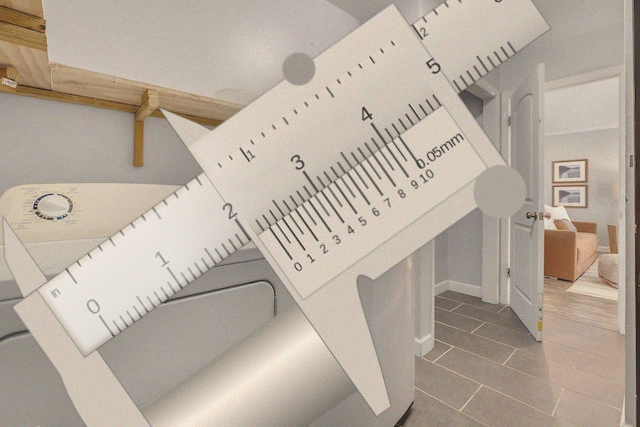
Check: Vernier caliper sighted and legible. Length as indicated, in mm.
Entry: 22.8 mm
